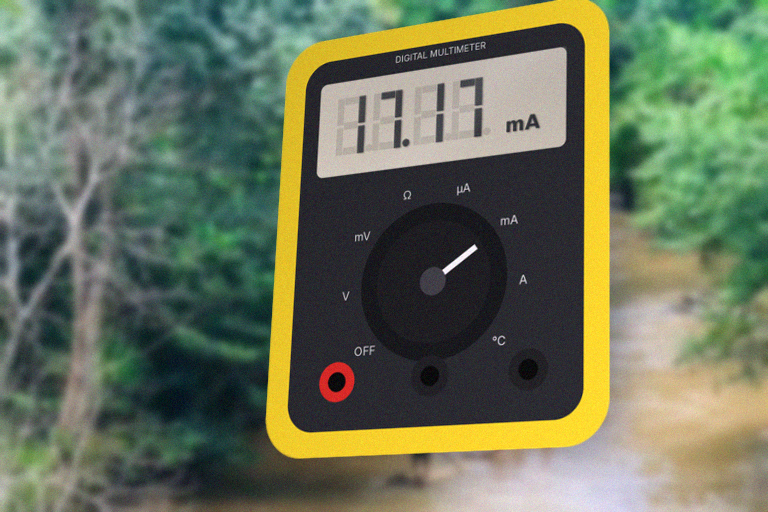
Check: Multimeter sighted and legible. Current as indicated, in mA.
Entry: 17.17 mA
